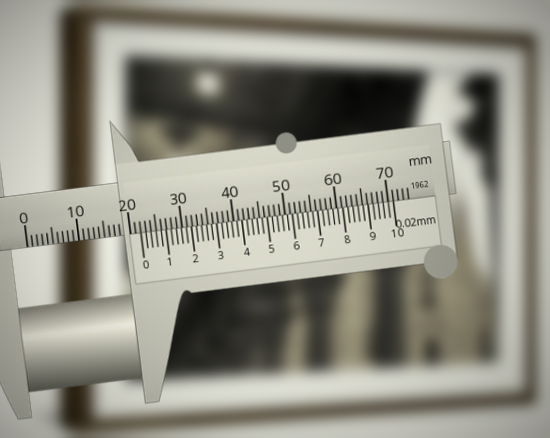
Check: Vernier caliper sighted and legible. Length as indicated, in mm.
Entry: 22.0 mm
